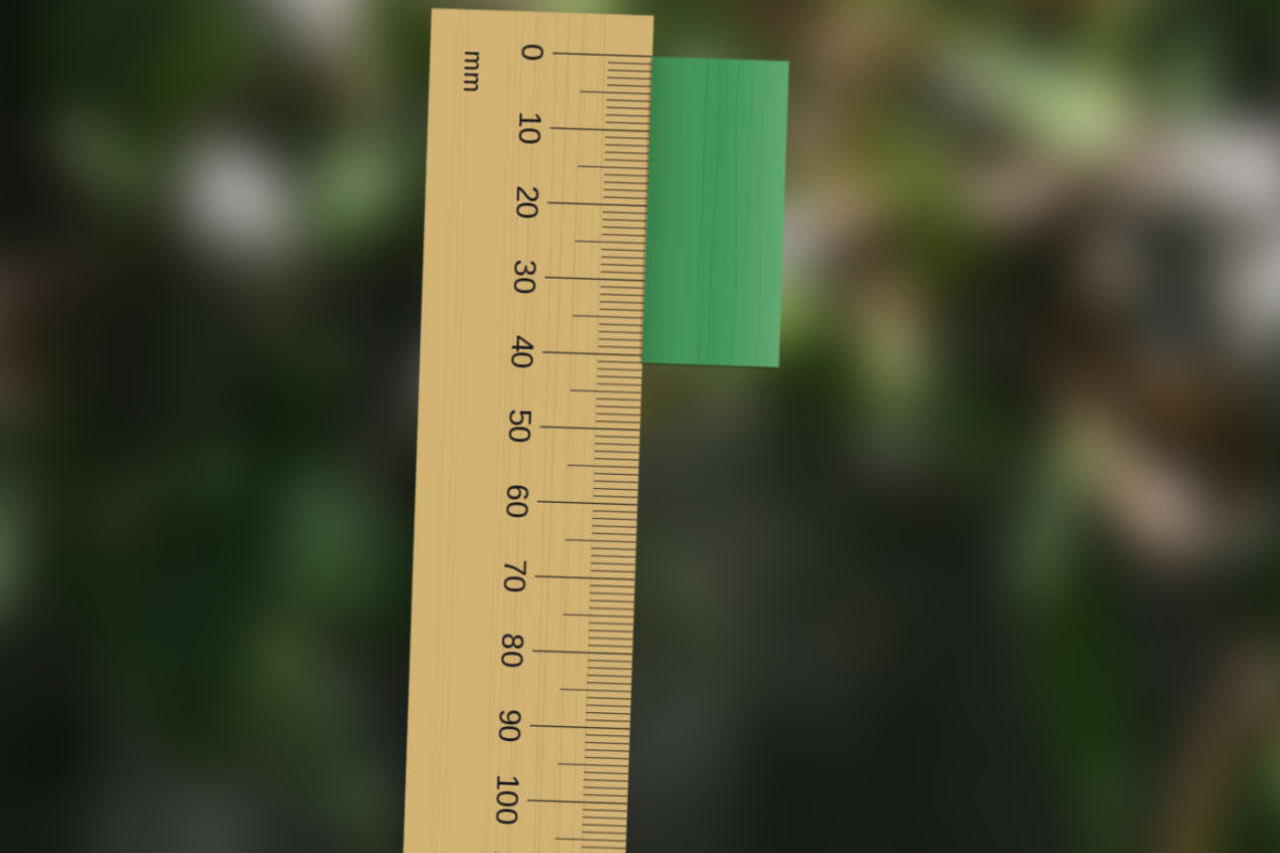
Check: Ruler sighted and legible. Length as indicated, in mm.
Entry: 41 mm
